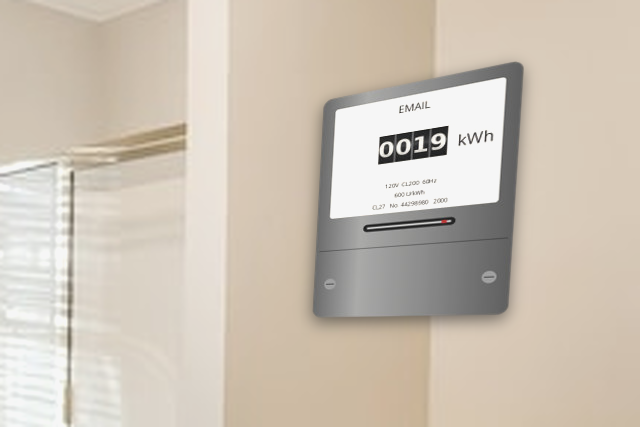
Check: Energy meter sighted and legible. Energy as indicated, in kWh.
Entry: 19 kWh
